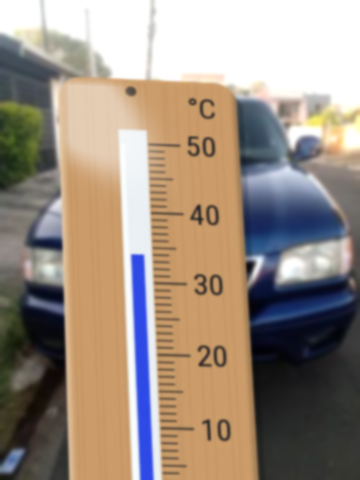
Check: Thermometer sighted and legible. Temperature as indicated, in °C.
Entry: 34 °C
